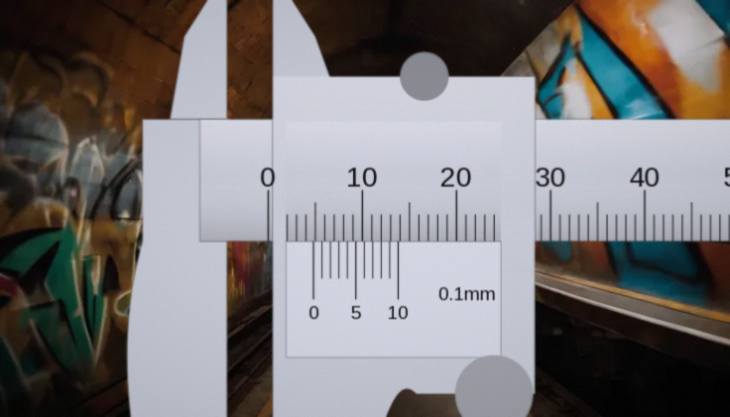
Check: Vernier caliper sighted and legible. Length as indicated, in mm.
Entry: 4.8 mm
